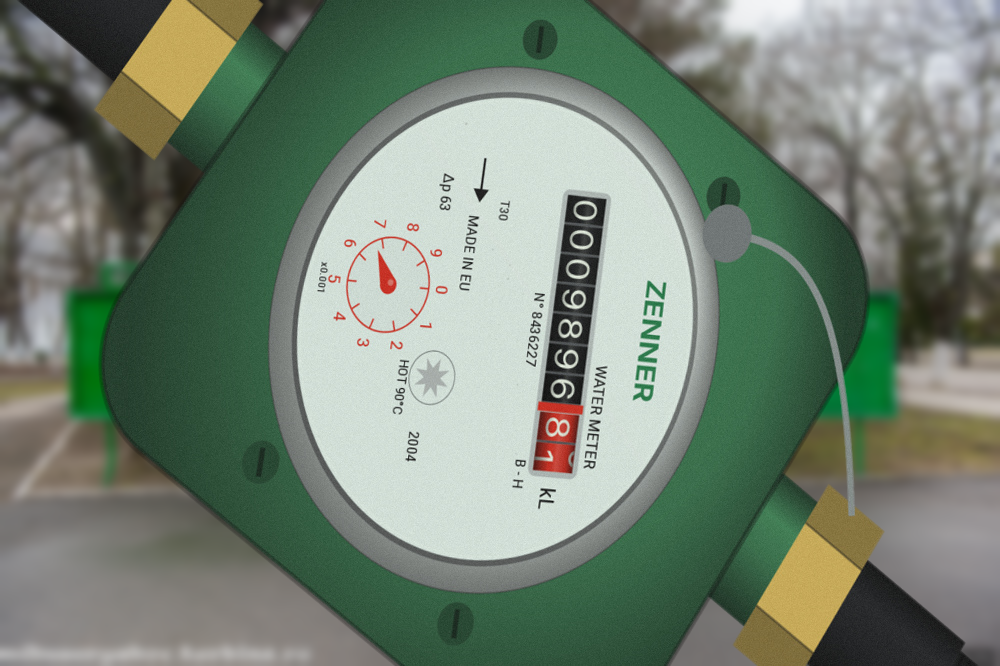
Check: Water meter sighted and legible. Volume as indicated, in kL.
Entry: 9896.806 kL
